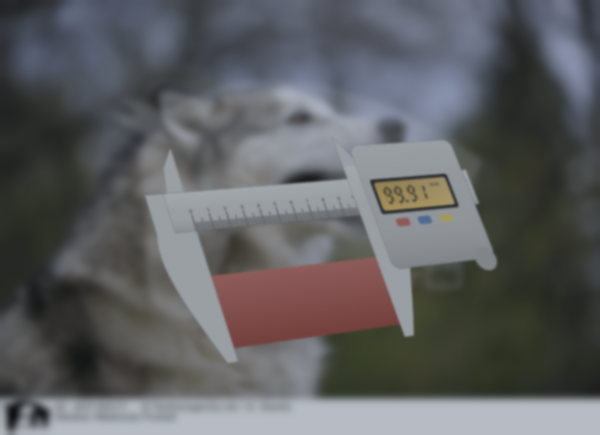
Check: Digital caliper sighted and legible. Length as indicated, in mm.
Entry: 99.91 mm
